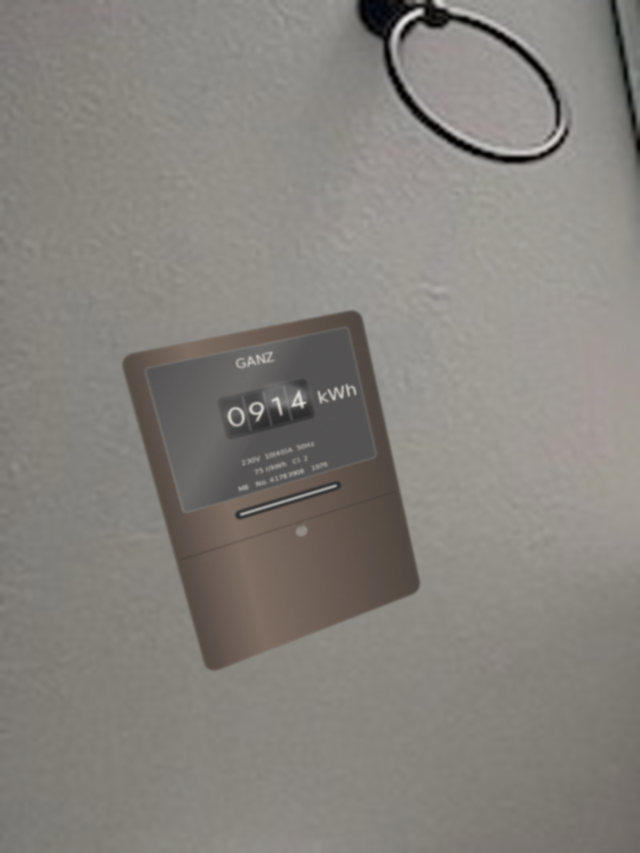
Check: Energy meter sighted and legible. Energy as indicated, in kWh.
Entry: 914 kWh
